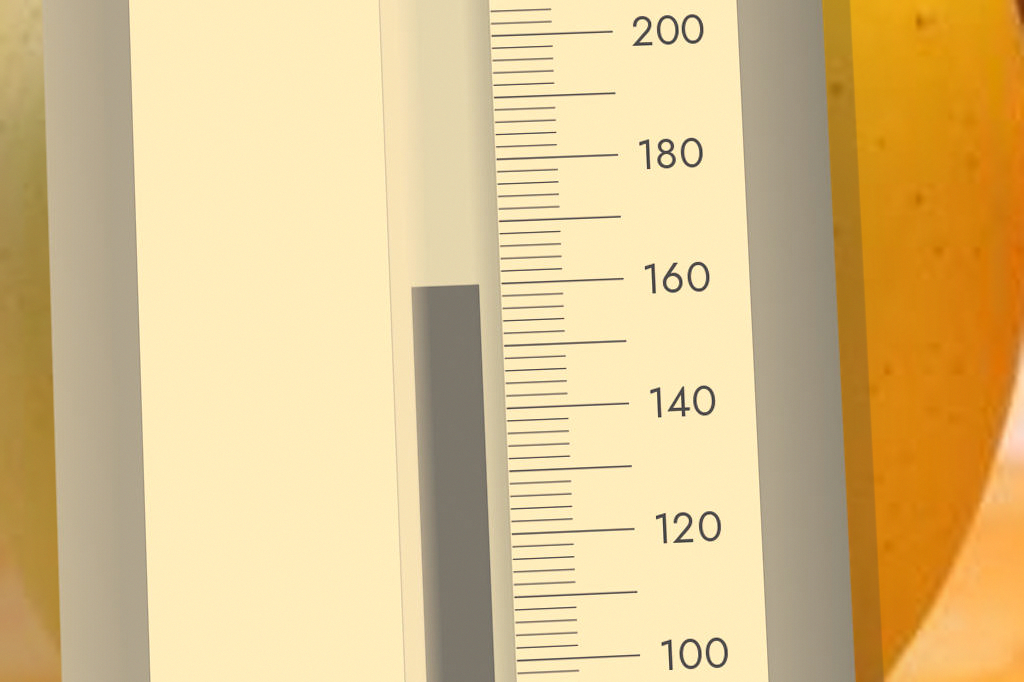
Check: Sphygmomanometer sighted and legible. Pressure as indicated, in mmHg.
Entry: 160 mmHg
